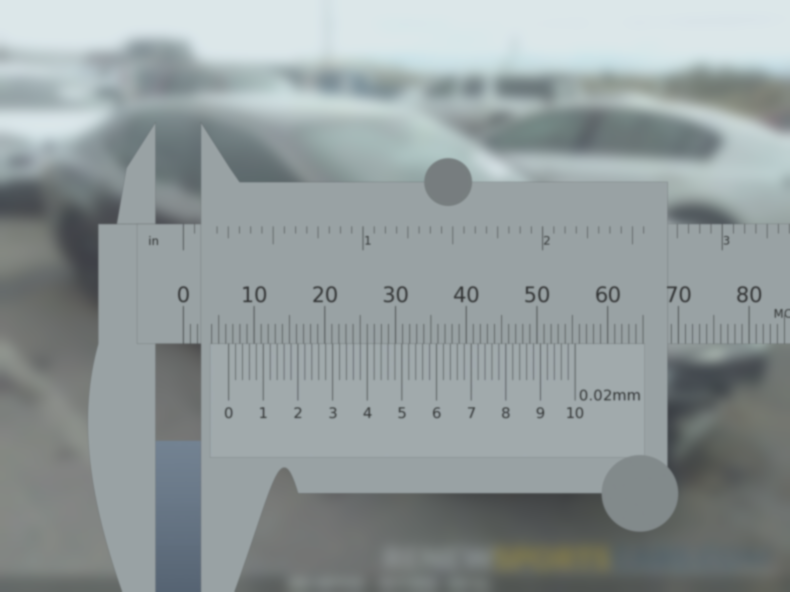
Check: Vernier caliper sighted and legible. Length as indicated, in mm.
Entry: 6.4 mm
